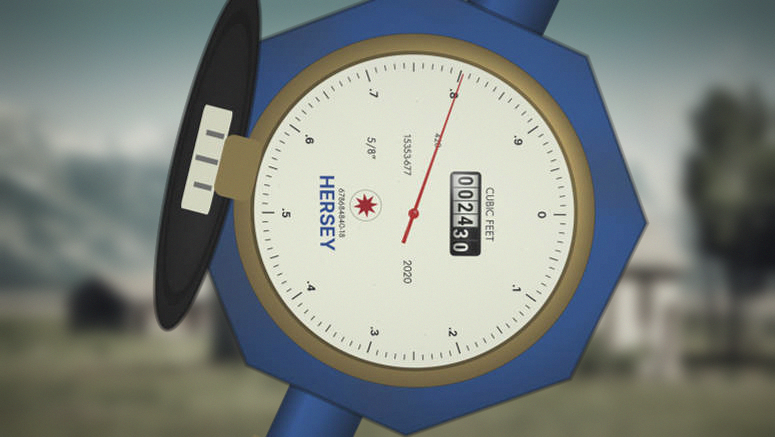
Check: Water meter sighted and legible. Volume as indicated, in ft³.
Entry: 2429.80 ft³
